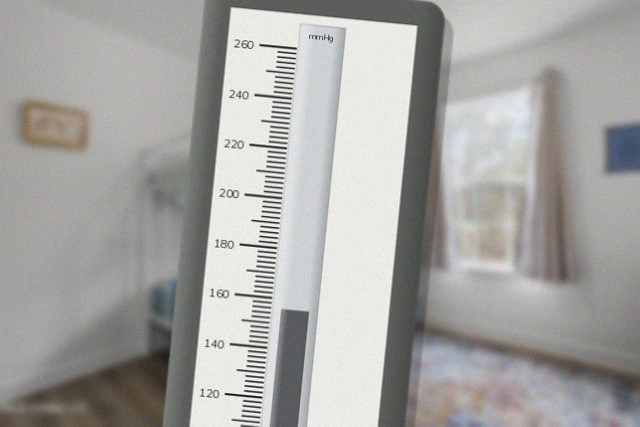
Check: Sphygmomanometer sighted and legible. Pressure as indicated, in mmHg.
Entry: 156 mmHg
